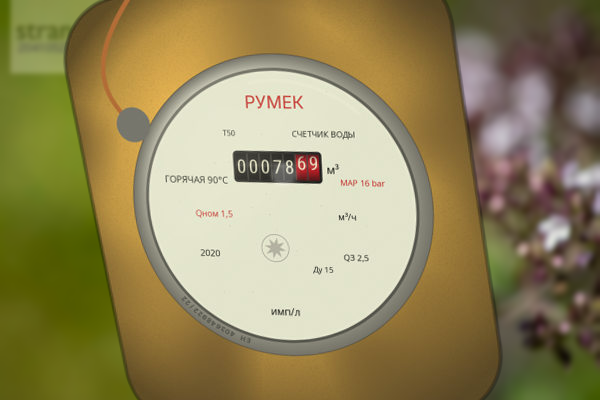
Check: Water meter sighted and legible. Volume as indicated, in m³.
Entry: 78.69 m³
